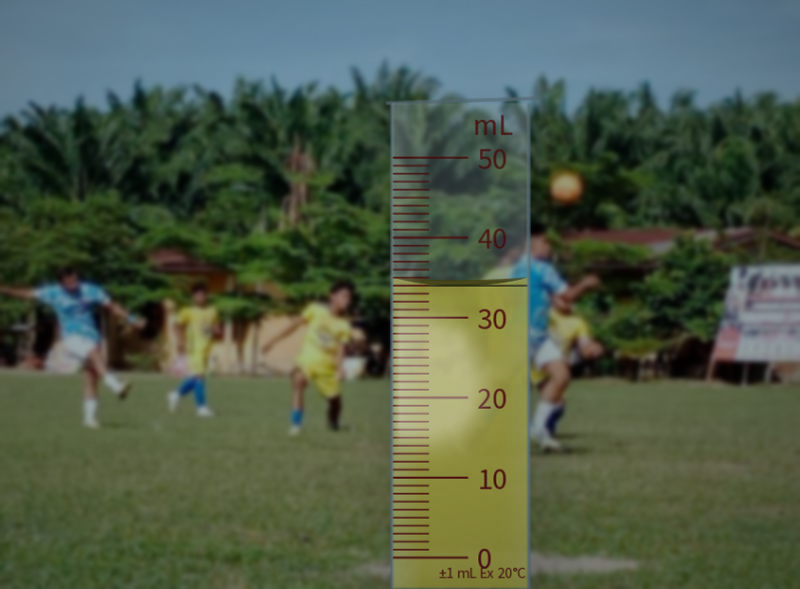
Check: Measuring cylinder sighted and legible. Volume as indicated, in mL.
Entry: 34 mL
